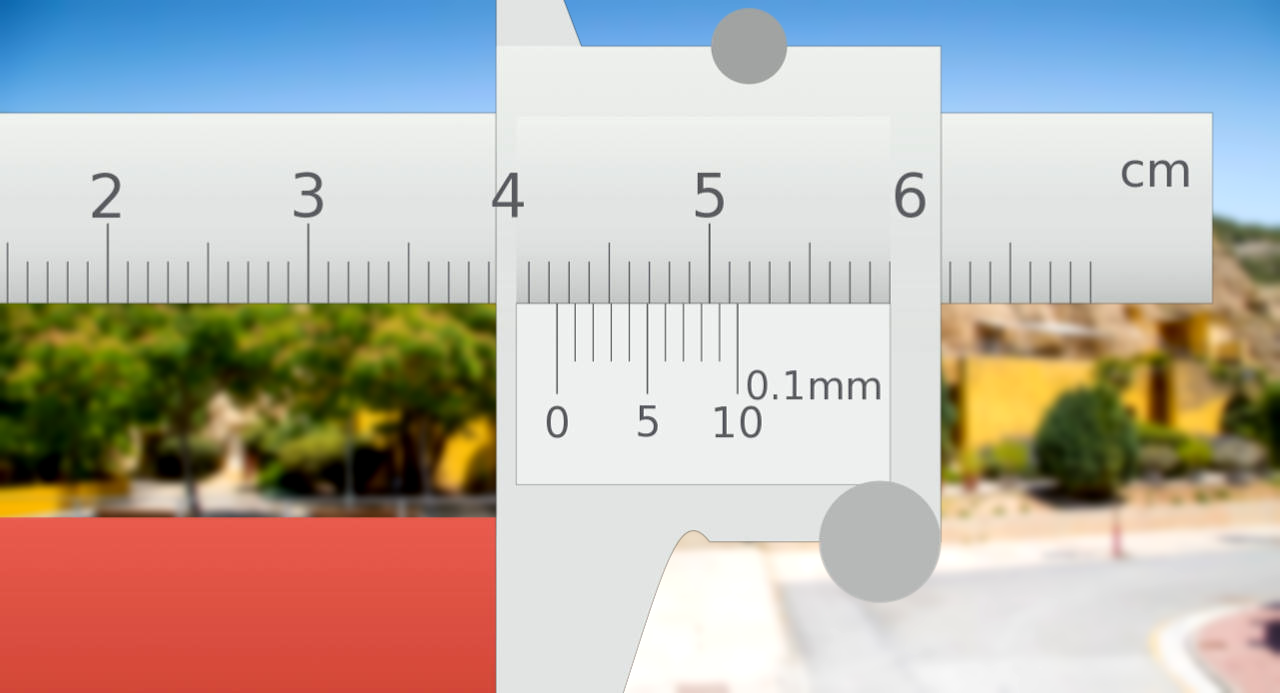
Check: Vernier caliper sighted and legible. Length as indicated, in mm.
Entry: 42.4 mm
